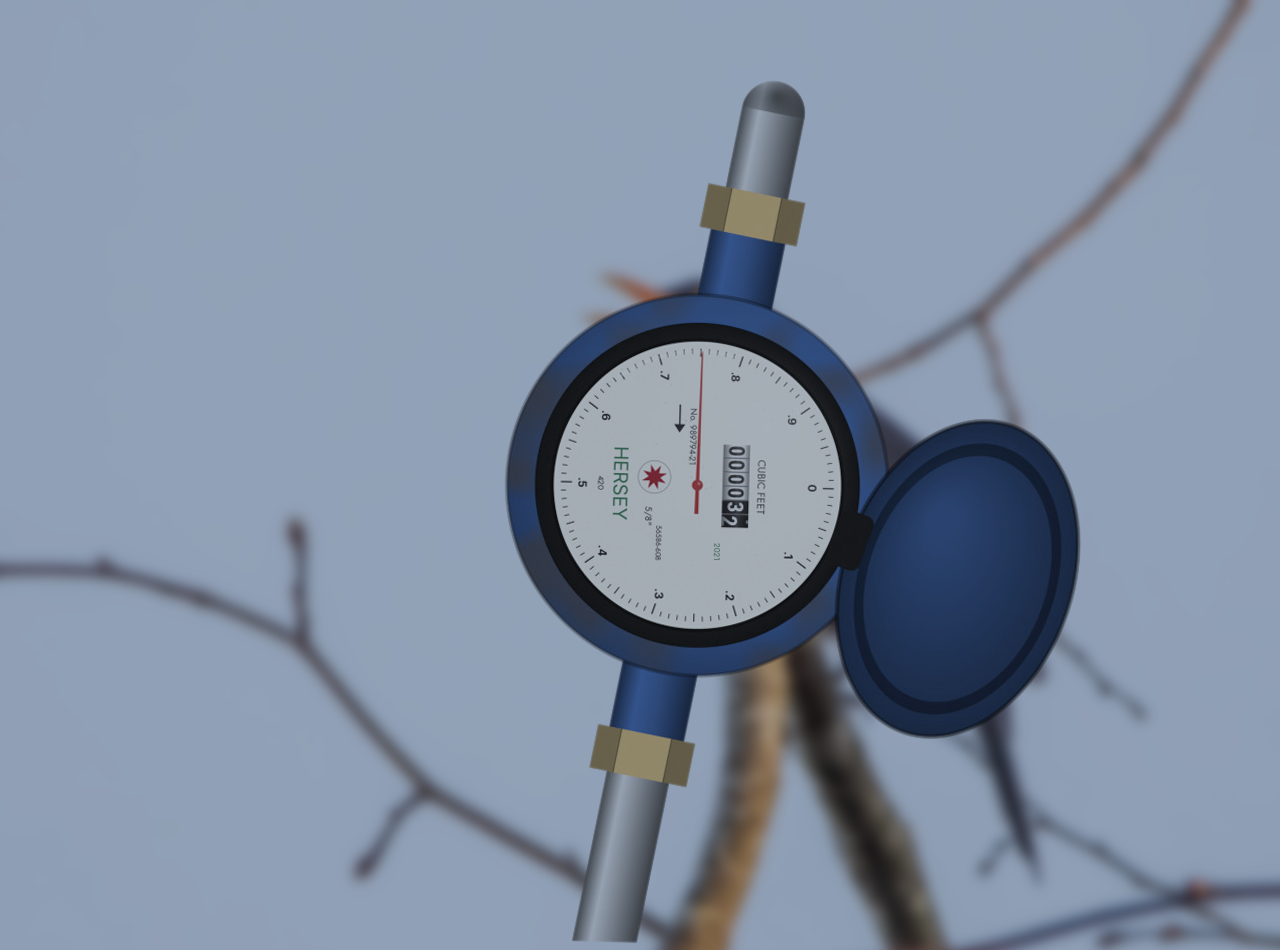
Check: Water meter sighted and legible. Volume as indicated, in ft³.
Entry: 31.75 ft³
